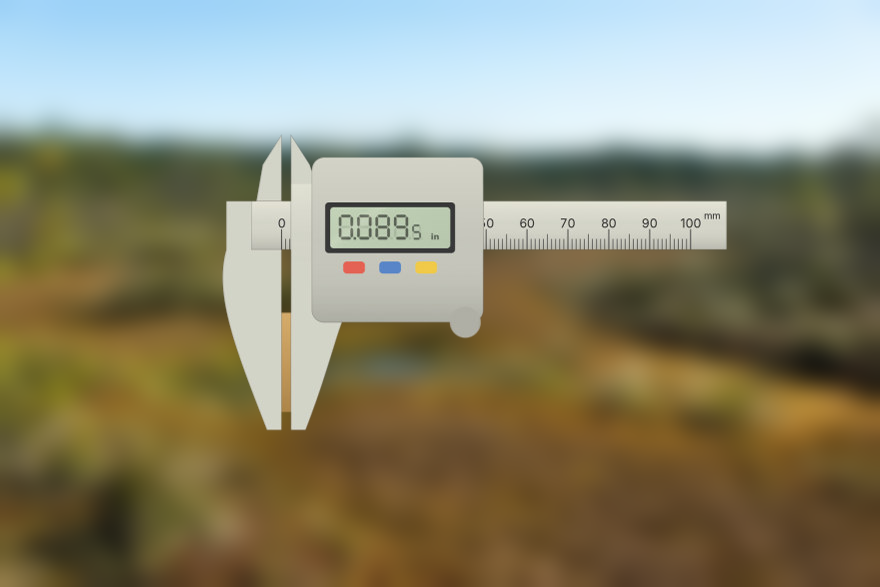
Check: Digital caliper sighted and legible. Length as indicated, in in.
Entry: 0.0895 in
